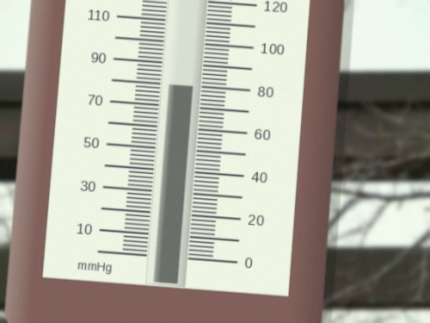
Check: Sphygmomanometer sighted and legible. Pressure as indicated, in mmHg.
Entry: 80 mmHg
